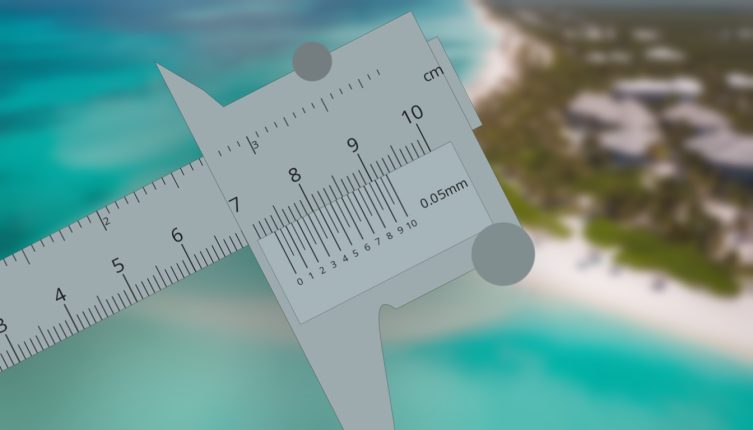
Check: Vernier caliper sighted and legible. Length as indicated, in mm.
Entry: 73.4 mm
